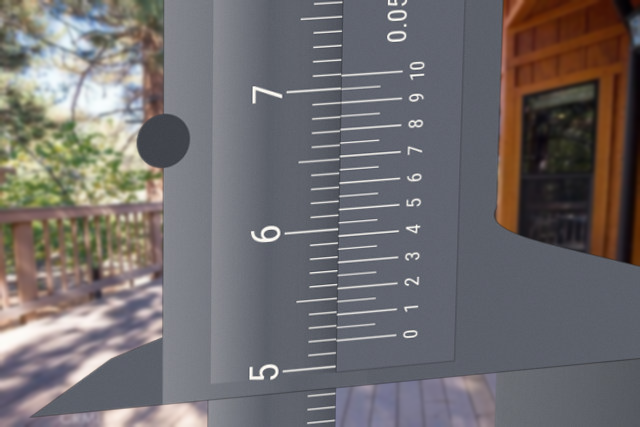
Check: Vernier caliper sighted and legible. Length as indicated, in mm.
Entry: 51.9 mm
